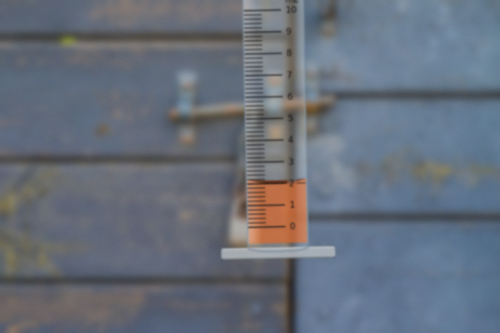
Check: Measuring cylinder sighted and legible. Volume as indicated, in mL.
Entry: 2 mL
